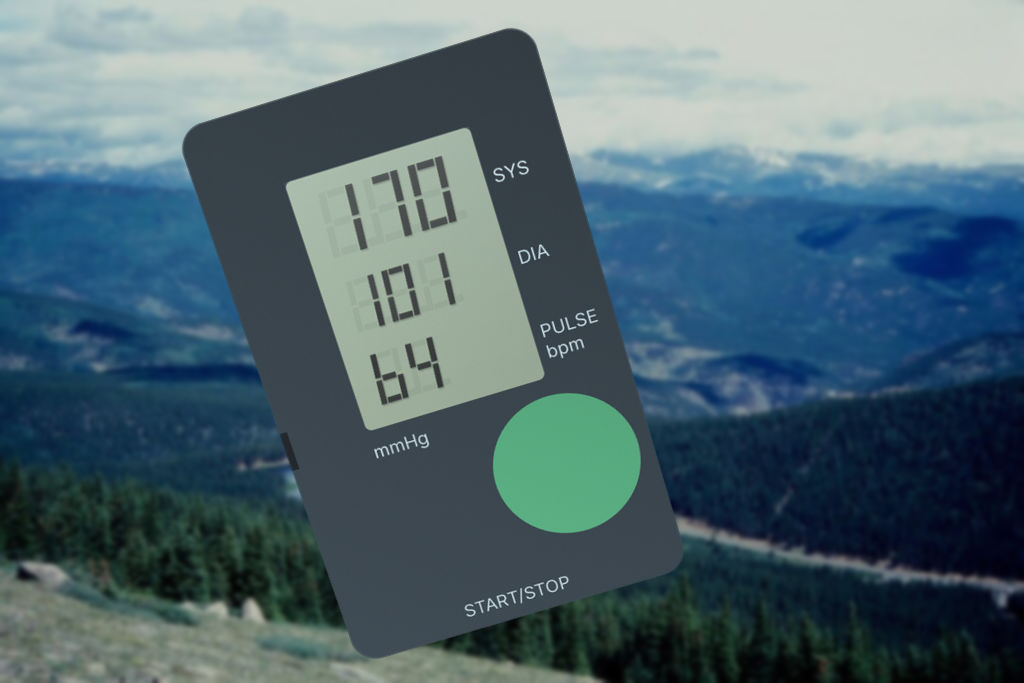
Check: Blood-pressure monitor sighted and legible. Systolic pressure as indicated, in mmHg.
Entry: 170 mmHg
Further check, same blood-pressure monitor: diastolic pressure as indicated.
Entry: 101 mmHg
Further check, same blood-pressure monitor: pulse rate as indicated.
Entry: 64 bpm
